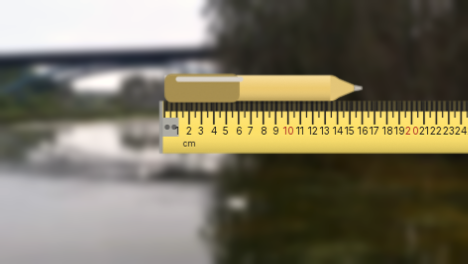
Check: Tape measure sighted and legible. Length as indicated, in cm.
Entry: 16 cm
